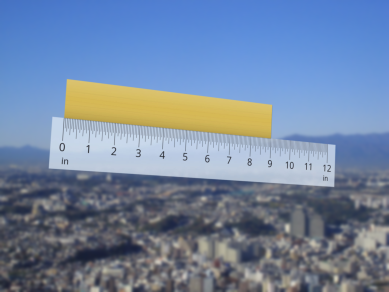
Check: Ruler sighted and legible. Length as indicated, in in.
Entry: 9 in
